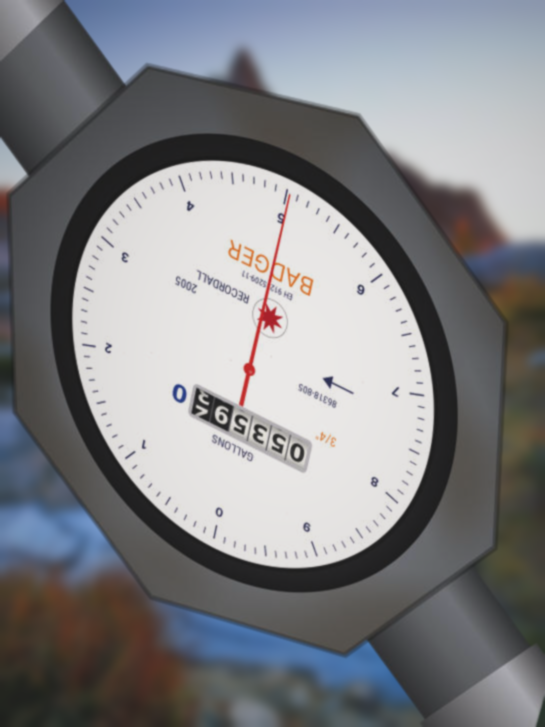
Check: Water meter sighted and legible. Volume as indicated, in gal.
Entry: 535925.0 gal
